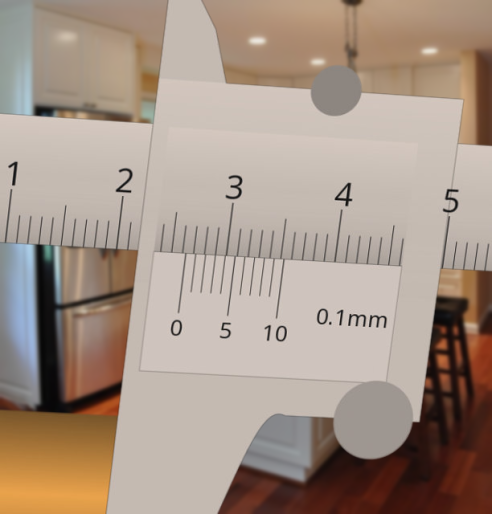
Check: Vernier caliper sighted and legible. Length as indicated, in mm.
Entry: 26.3 mm
